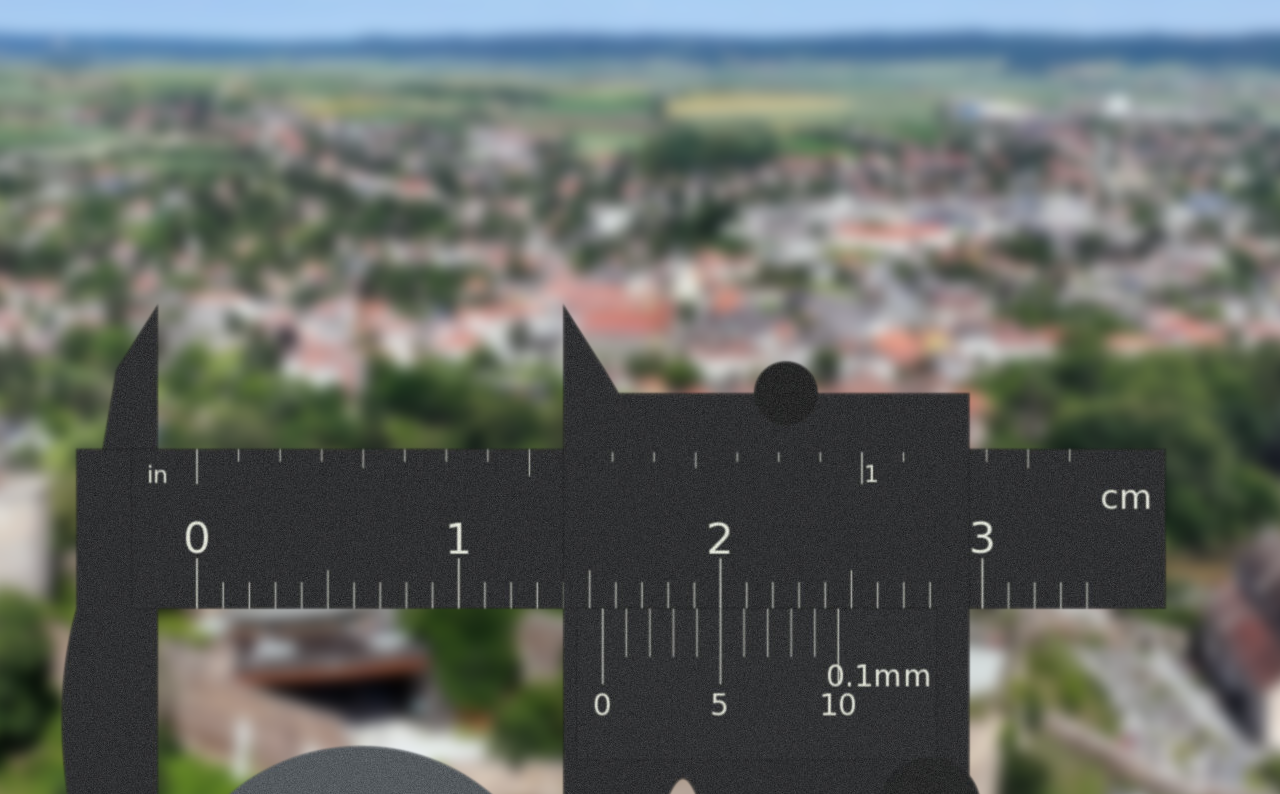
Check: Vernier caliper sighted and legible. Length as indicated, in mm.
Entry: 15.5 mm
